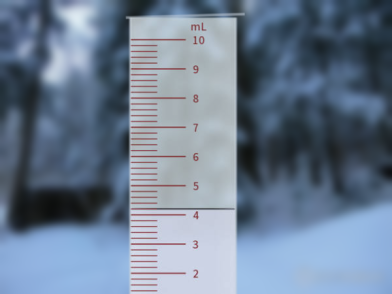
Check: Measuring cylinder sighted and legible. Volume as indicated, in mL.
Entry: 4.2 mL
